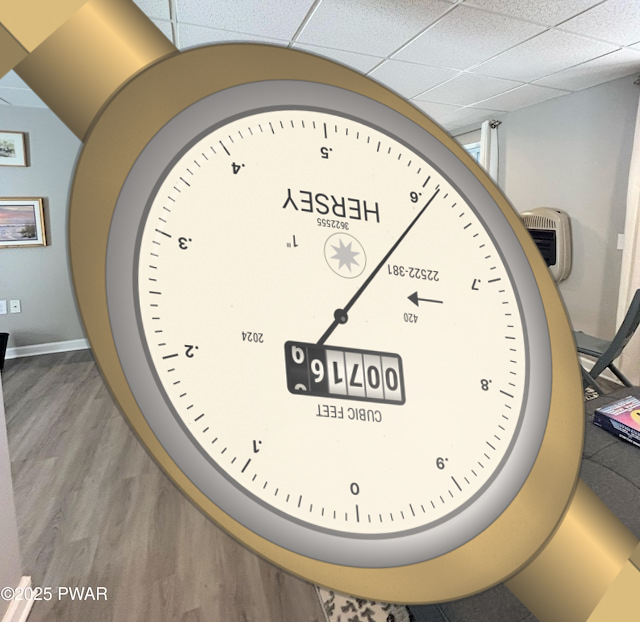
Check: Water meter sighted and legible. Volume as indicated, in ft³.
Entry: 7168.61 ft³
